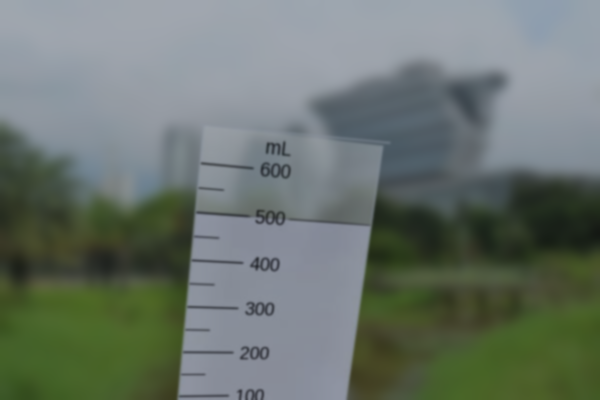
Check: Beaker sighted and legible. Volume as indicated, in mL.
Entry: 500 mL
